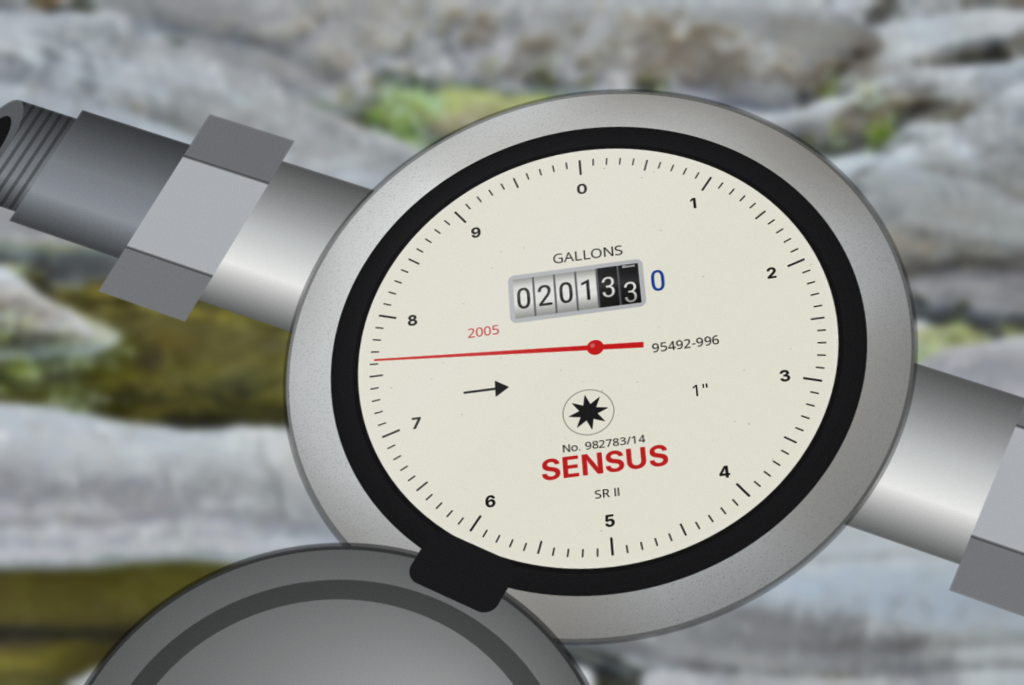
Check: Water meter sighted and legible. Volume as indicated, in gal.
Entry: 201327.6 gal
